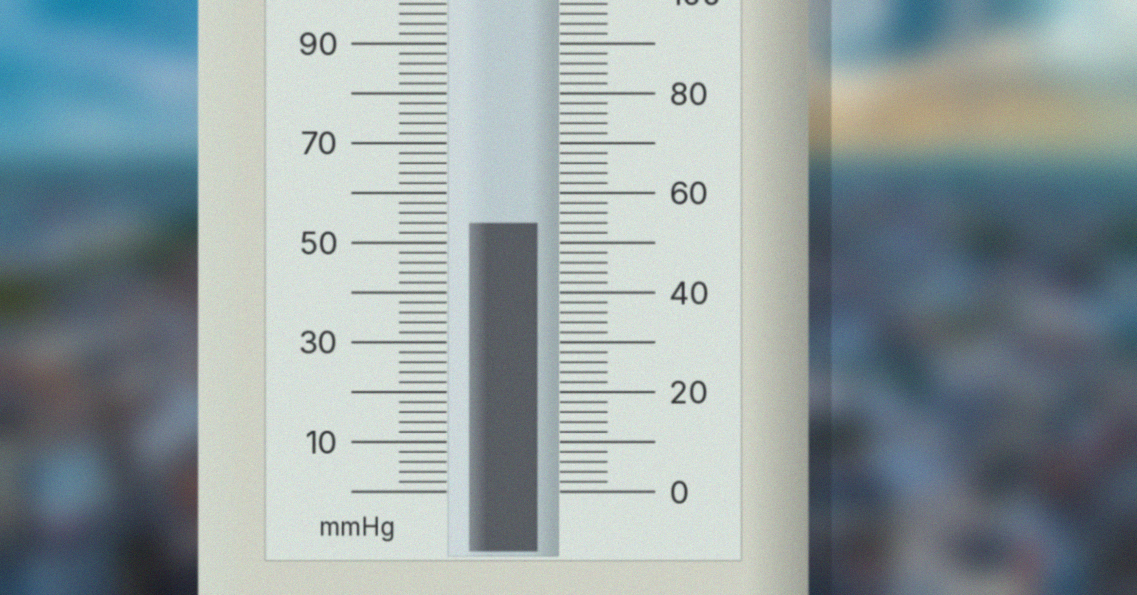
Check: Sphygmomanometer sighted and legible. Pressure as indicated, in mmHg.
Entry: 54 mmHg
